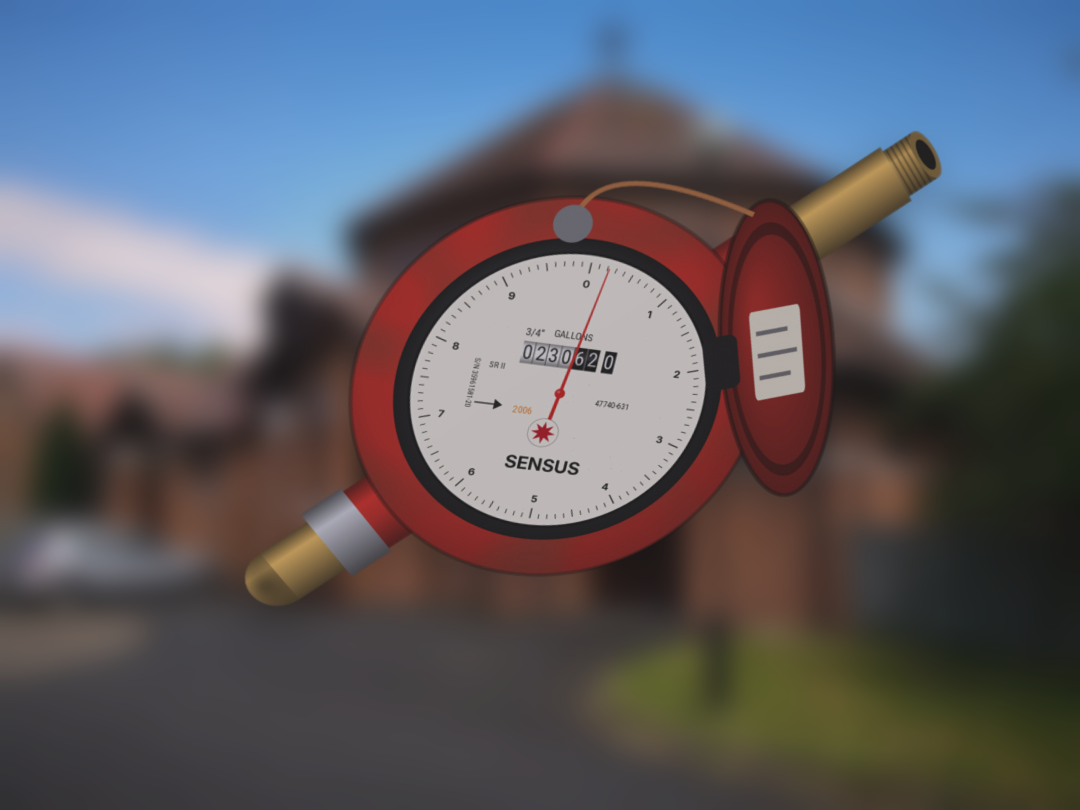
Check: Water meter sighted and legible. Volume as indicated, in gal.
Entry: 230620.2 gal
